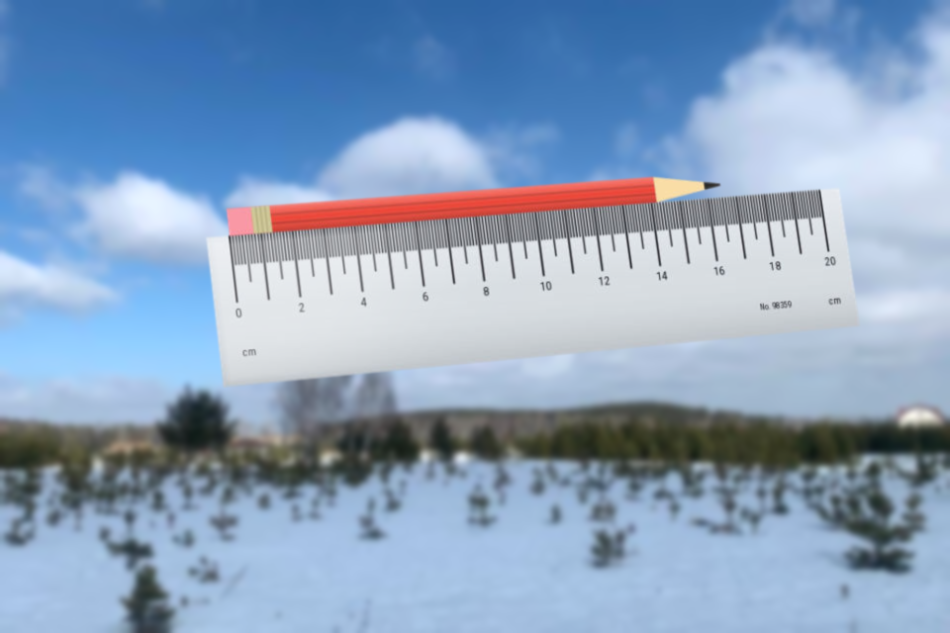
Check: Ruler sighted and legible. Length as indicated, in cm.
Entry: 16.5 cm
